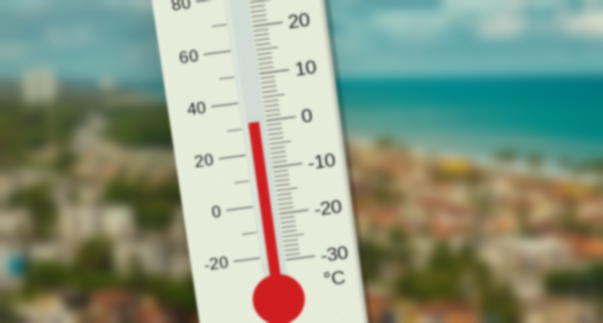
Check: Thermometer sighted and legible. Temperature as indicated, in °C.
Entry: 0 °C
